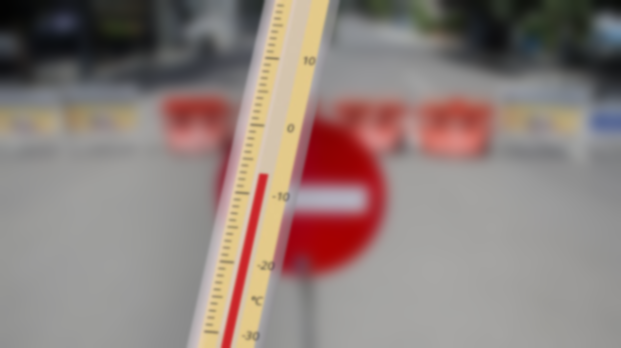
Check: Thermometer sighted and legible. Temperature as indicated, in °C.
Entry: -7 °C
